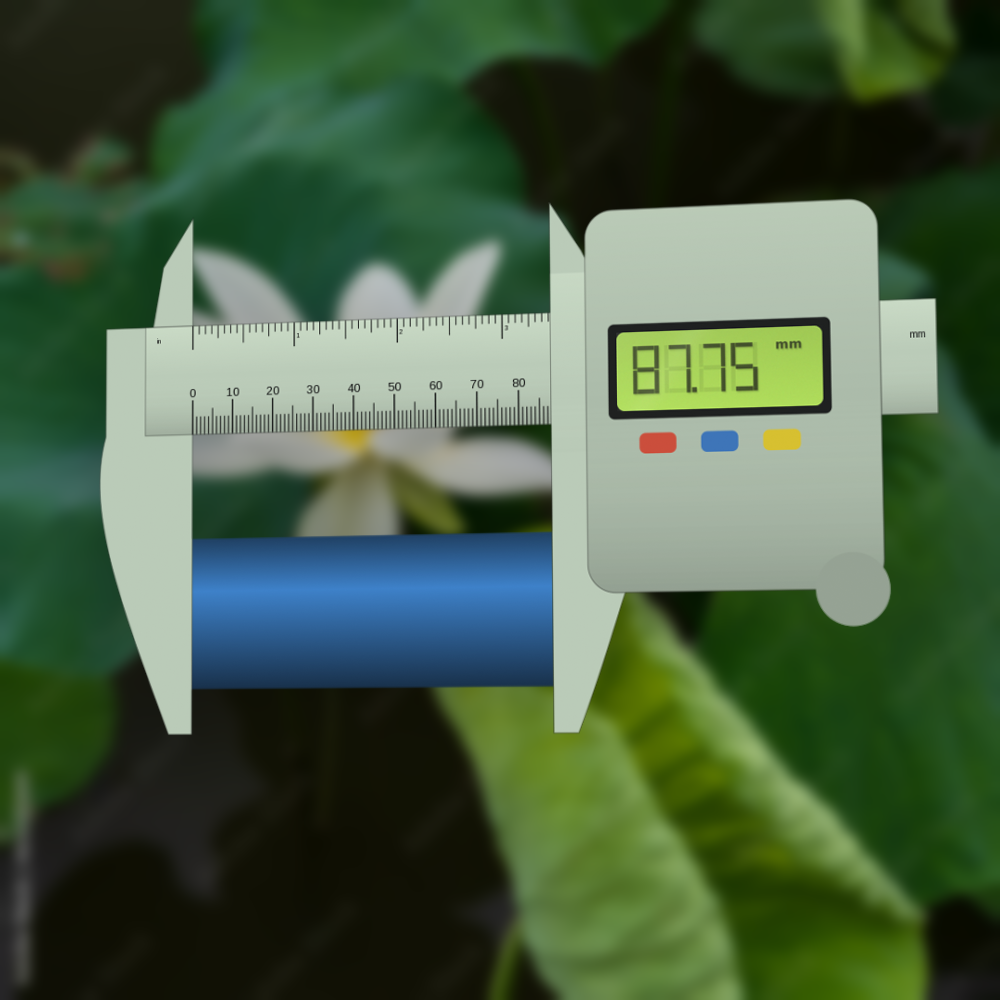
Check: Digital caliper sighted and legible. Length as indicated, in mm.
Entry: 87.75 mm
